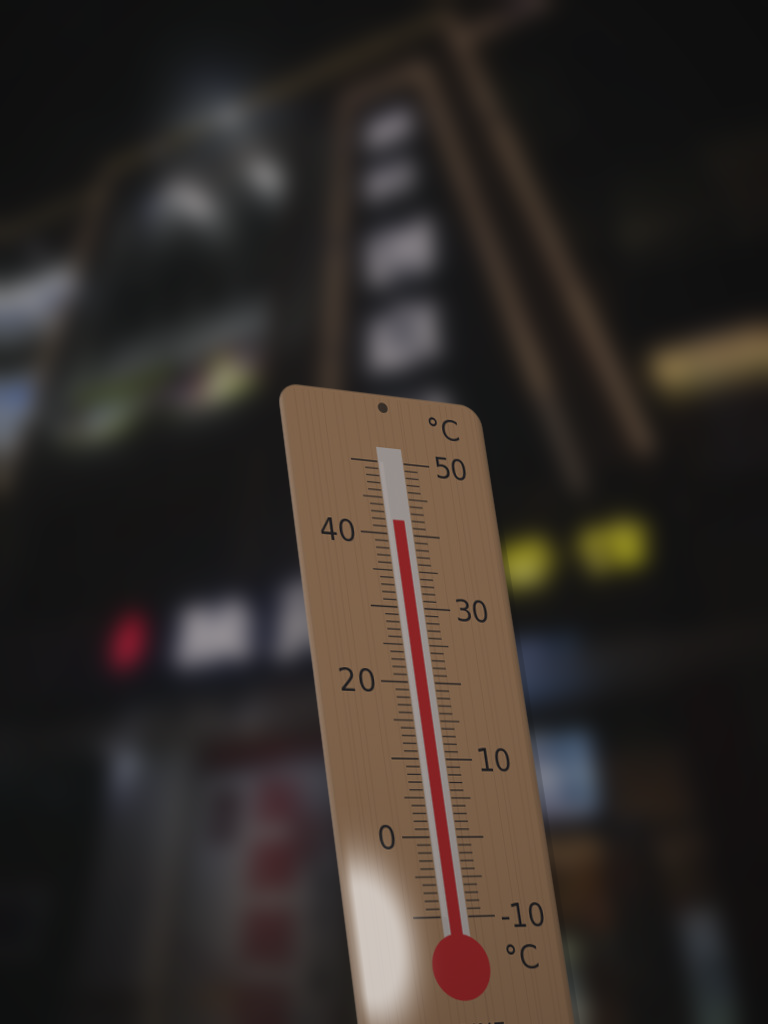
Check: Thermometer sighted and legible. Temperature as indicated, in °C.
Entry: 42 °C
